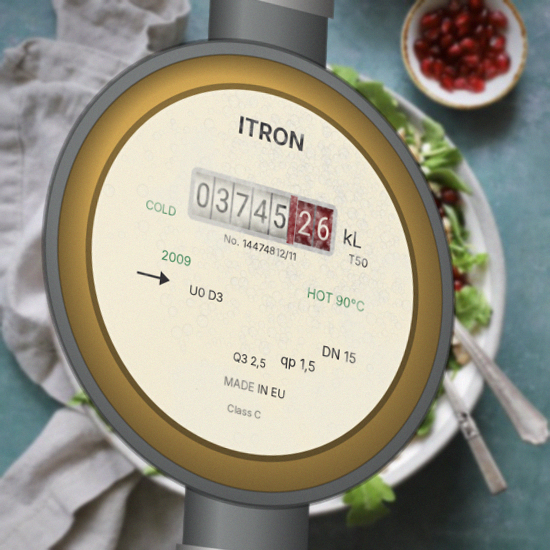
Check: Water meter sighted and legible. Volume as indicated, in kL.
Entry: 3745.26 kL
